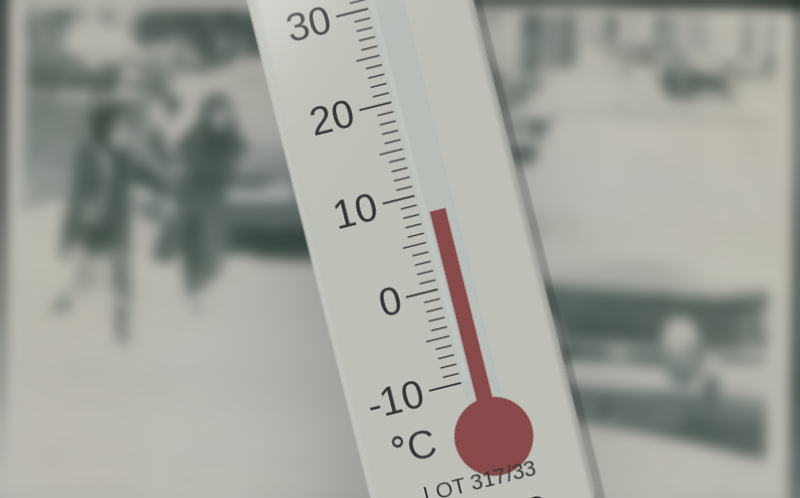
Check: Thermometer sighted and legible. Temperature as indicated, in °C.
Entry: 8 °C
